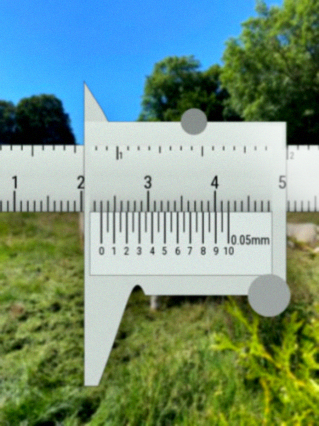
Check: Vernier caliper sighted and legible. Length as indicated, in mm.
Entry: 23.0 mm
